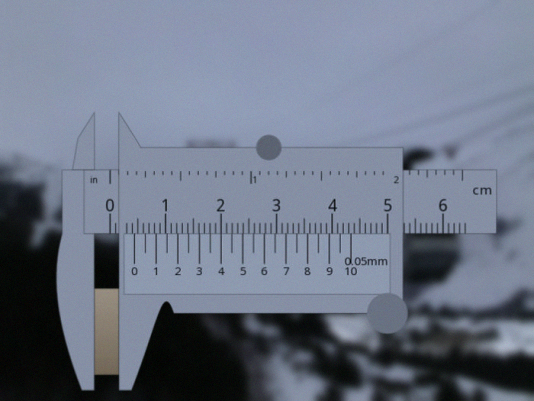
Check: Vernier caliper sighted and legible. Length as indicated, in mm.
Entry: 4.4 mm
